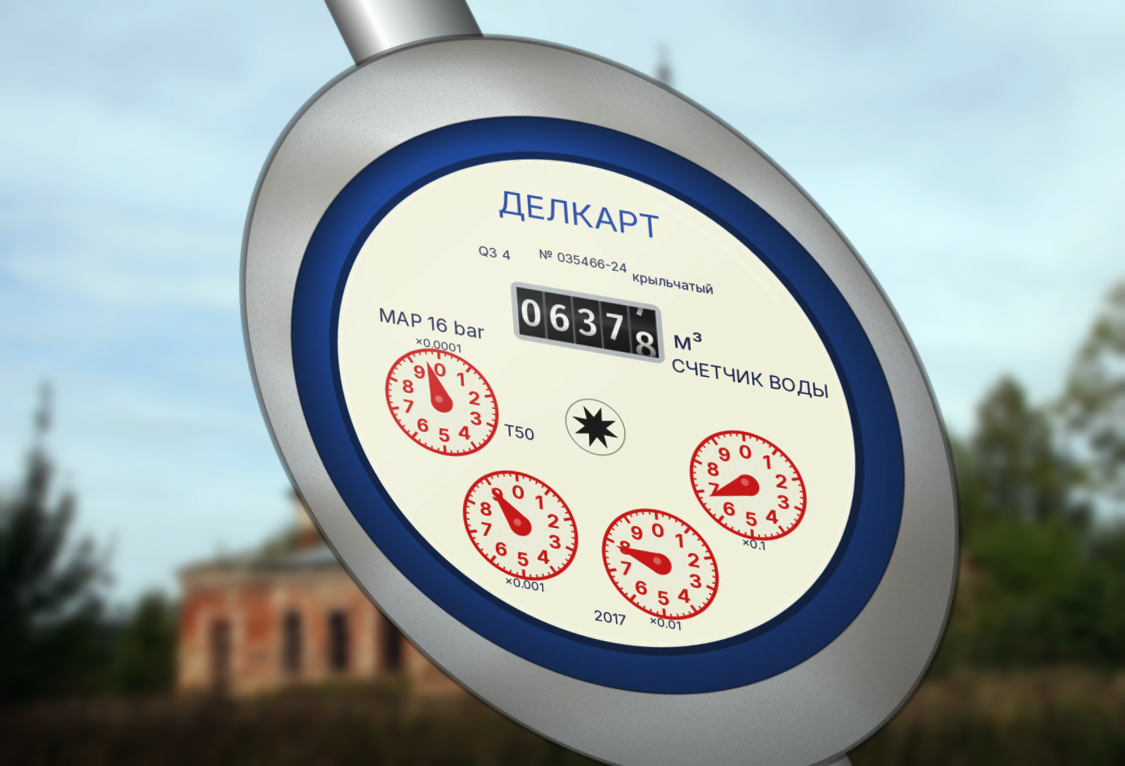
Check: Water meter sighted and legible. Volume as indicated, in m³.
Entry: 6377.6789 m³
